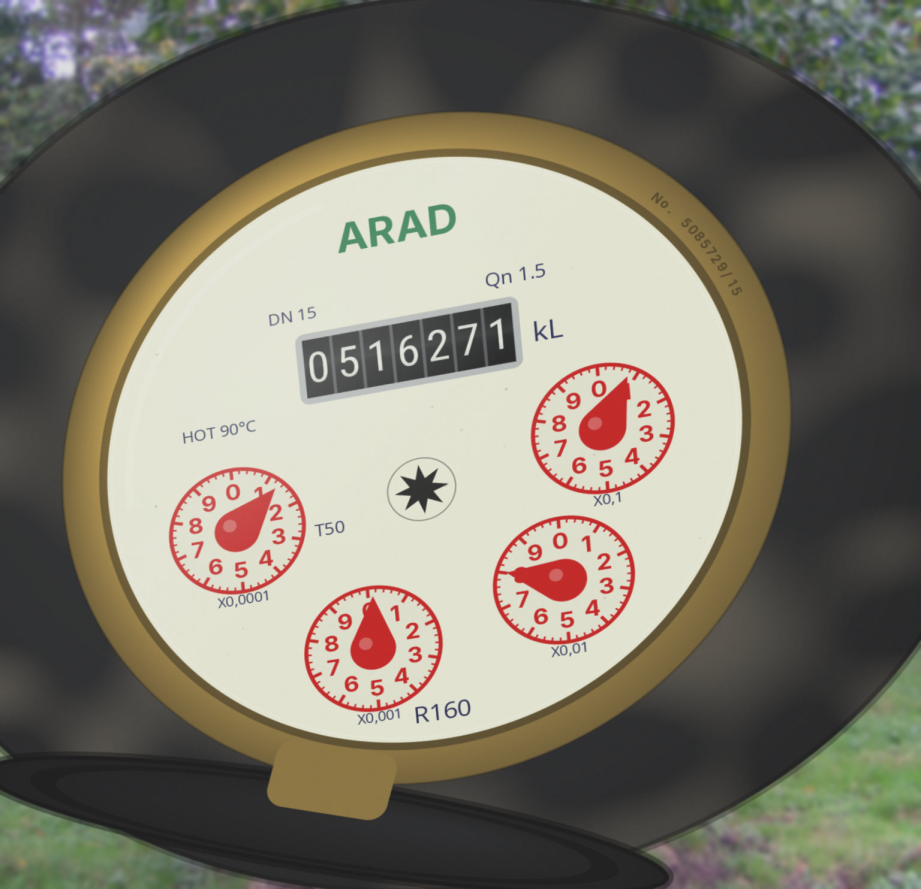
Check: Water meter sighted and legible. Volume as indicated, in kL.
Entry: 516271.0801 kL
